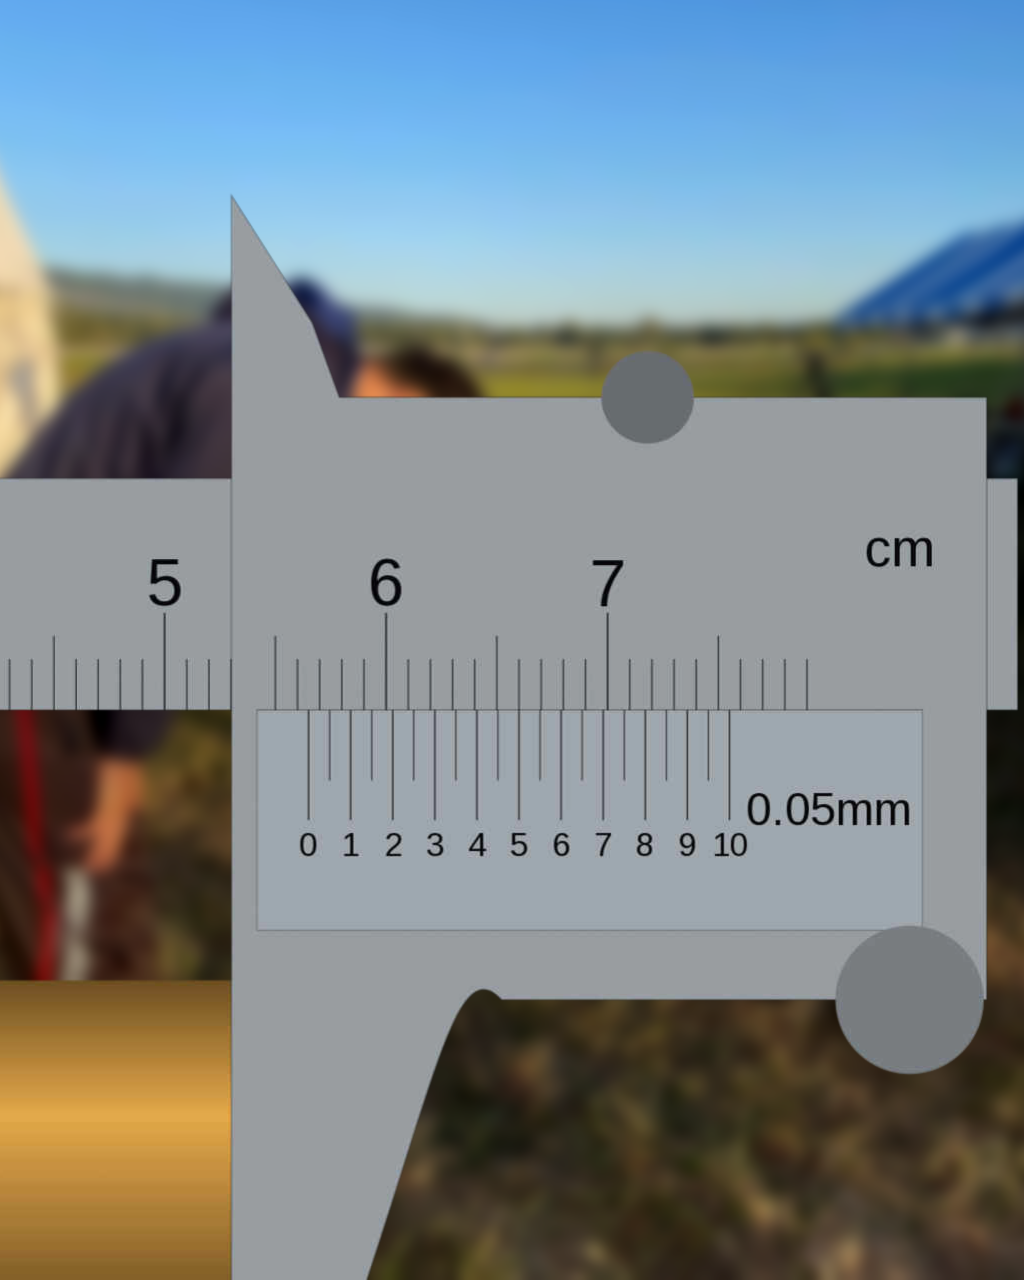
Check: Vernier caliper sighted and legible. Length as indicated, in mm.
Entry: 56.5 mm
